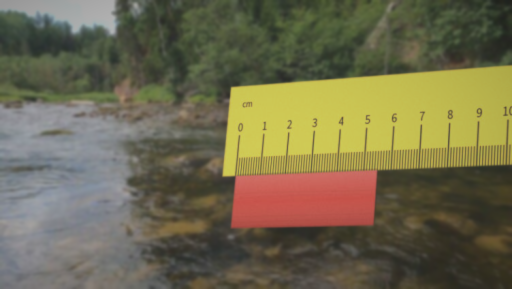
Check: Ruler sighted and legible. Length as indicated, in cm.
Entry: 5.5 cm
